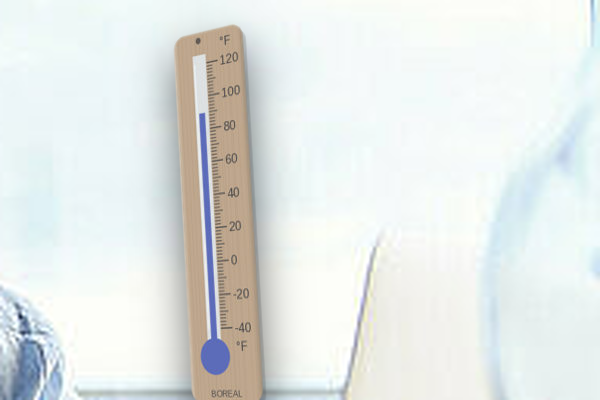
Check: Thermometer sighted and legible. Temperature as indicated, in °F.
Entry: 90 °F
